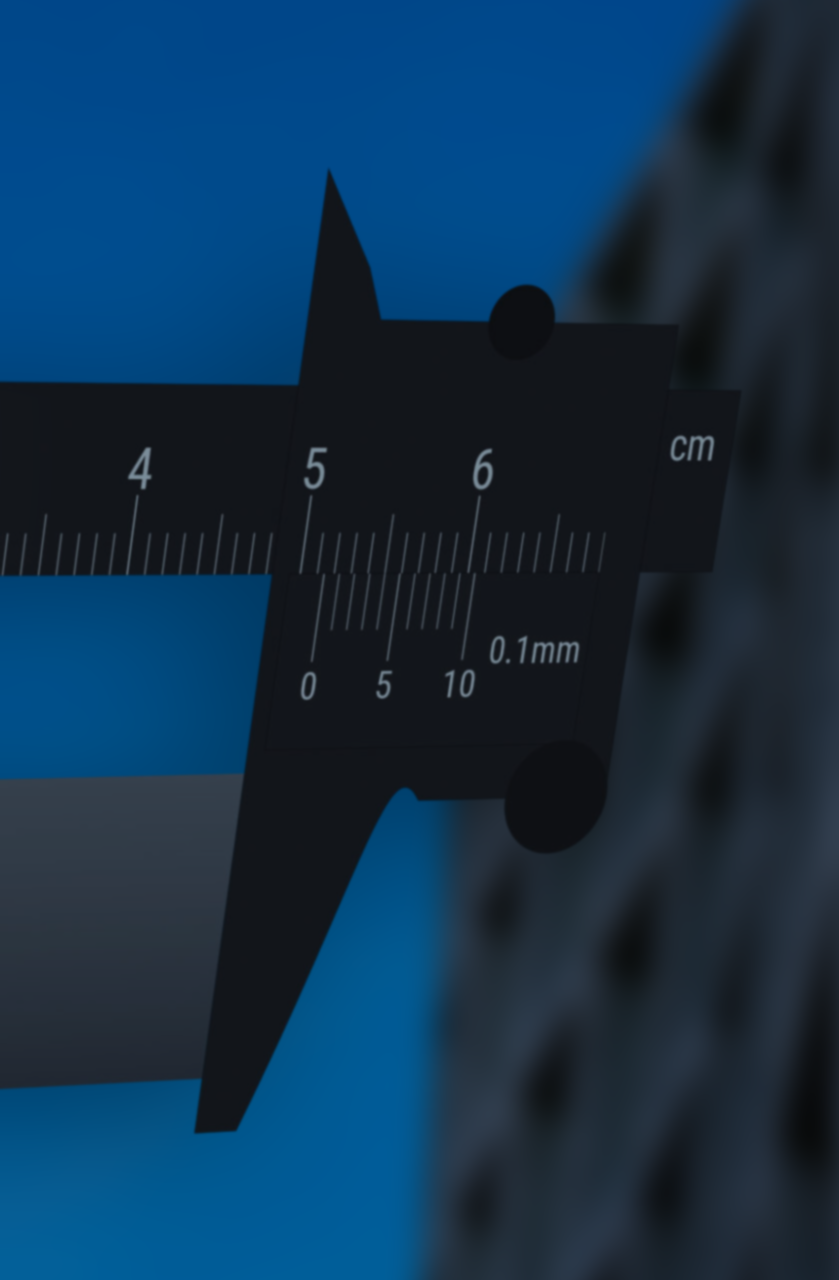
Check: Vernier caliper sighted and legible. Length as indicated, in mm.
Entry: 51.4 mm
